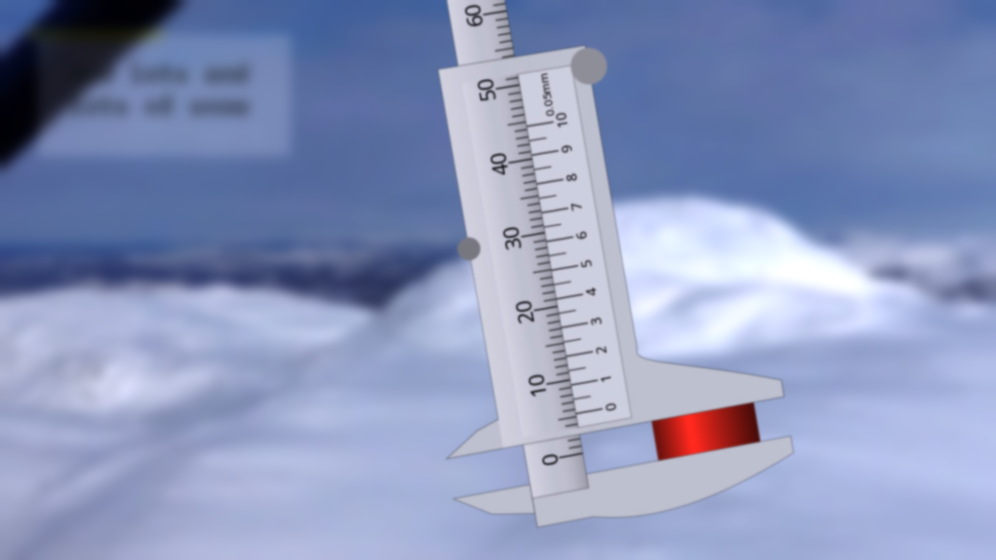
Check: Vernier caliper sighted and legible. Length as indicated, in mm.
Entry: 5.4 mm
